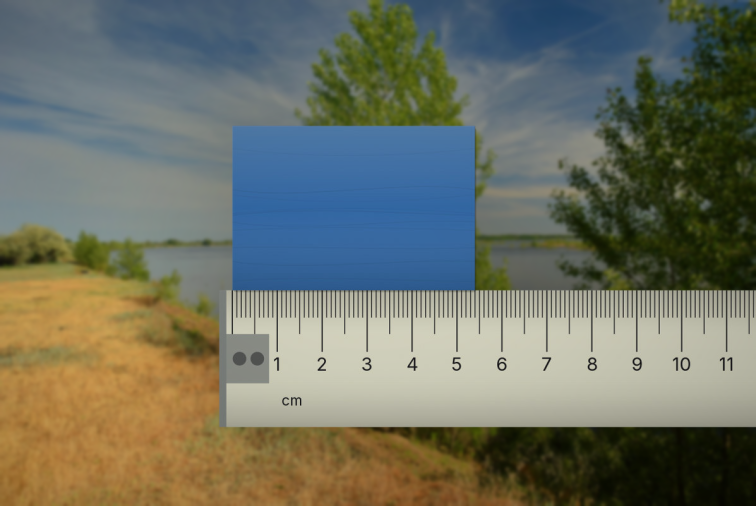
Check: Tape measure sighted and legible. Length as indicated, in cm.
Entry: 5.4 cm
